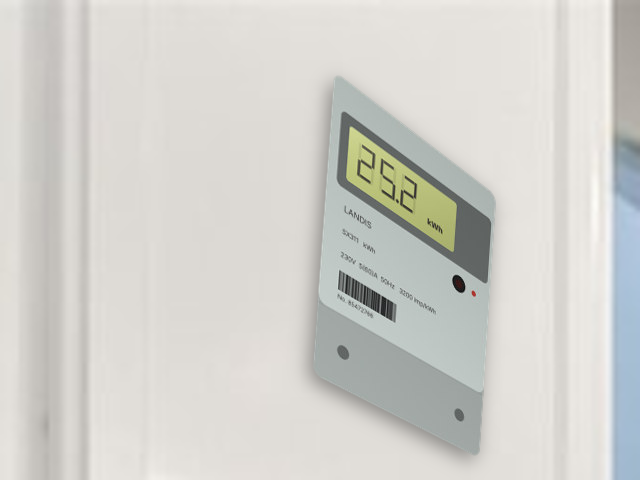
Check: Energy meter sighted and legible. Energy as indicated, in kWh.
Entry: 25.2 kWh
